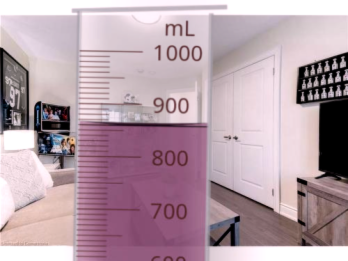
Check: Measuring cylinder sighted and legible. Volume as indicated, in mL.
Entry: 860 mL
